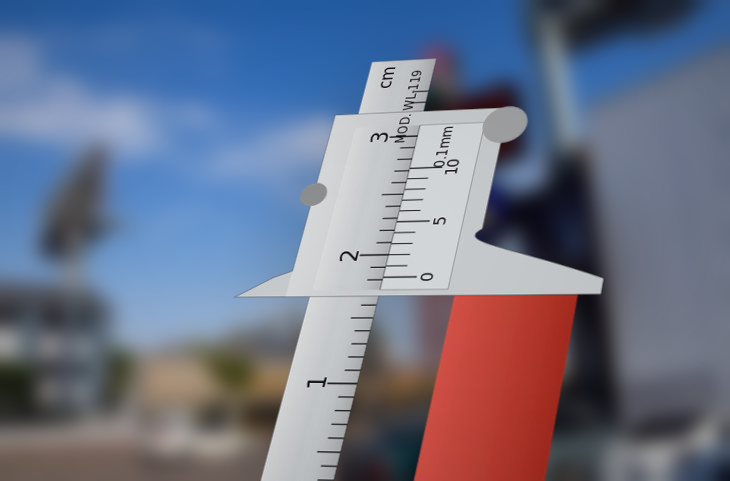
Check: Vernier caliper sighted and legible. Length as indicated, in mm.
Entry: 18.2 mm
